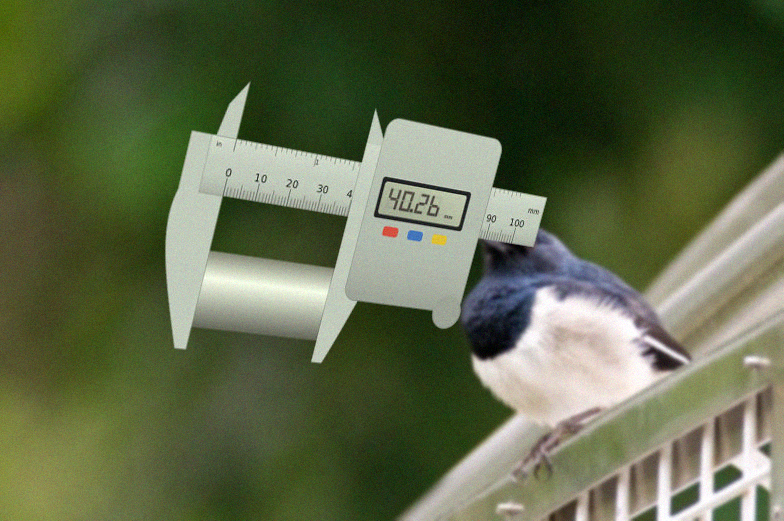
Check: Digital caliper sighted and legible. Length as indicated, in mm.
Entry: 40.26 mm
